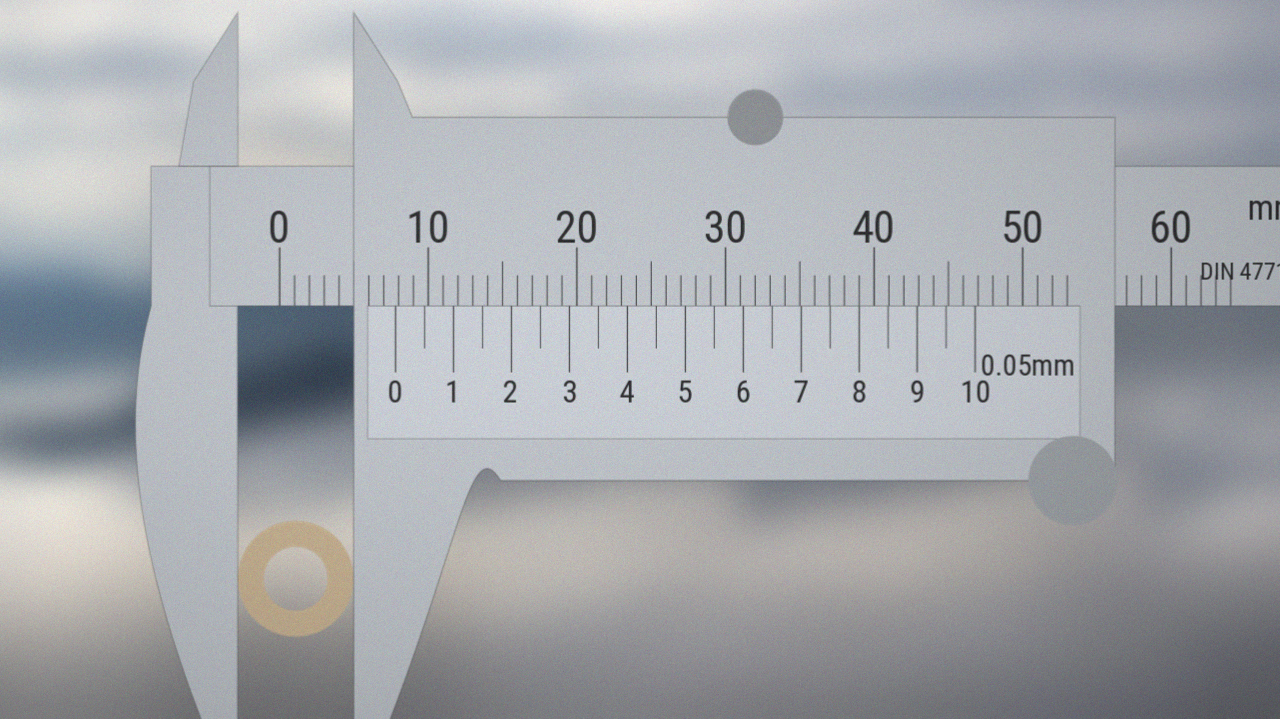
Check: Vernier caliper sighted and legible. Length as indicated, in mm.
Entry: 7.8 mm
